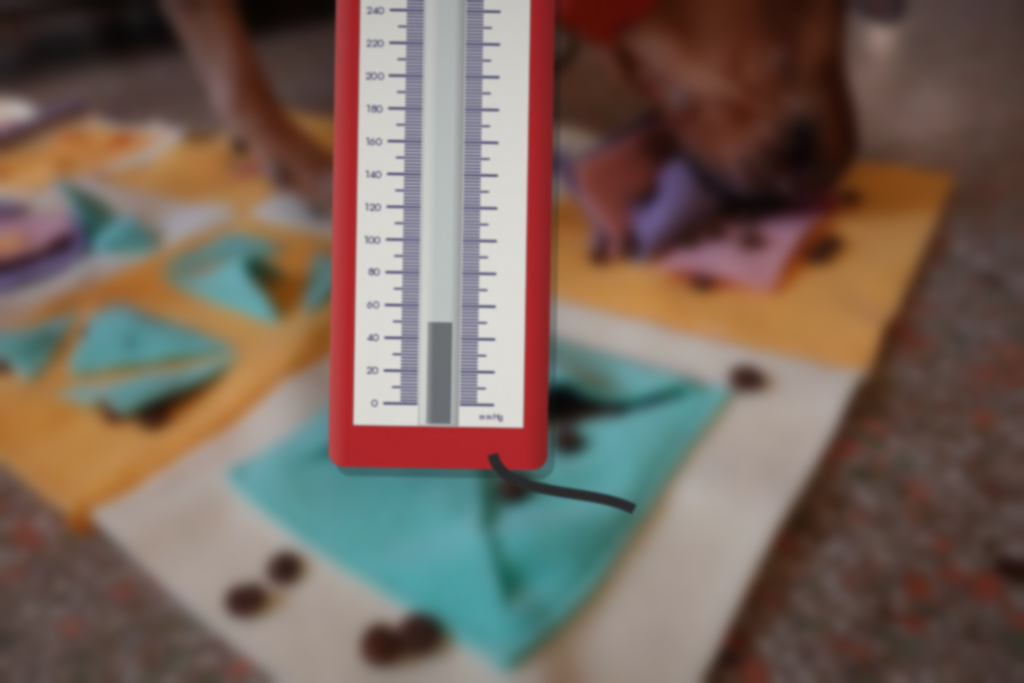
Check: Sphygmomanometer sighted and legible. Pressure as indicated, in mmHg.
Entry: 50 mmHg
